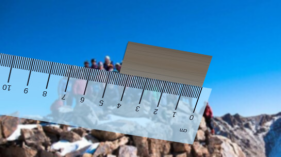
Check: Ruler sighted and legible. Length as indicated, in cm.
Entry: 4.5 cm
